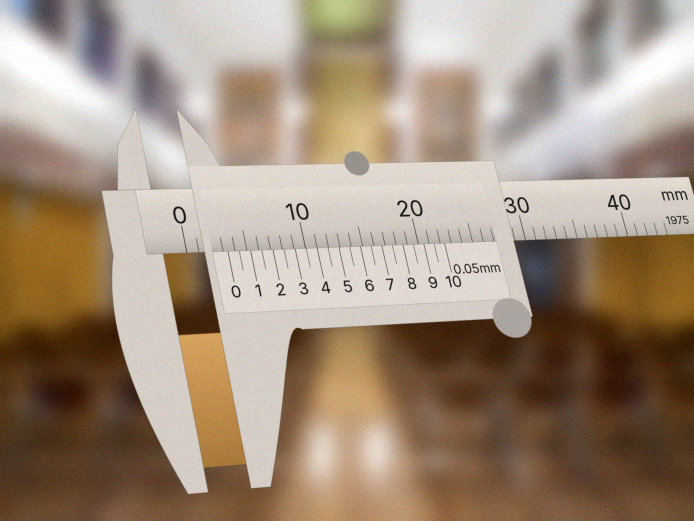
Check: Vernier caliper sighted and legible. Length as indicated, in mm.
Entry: 3.4 mm
